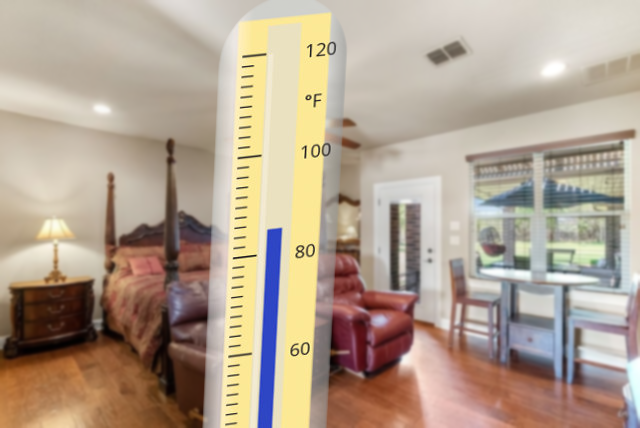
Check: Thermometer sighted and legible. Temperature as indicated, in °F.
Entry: 85 °F
